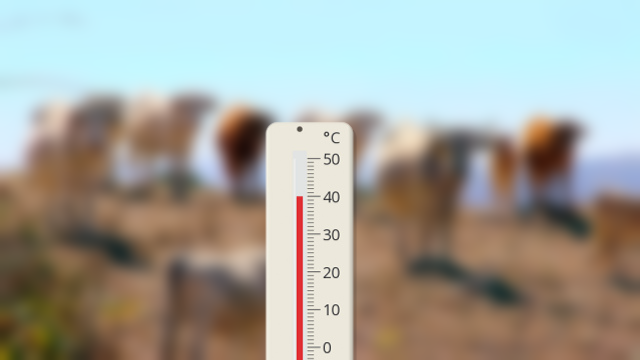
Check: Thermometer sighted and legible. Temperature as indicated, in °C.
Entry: 40 °C
